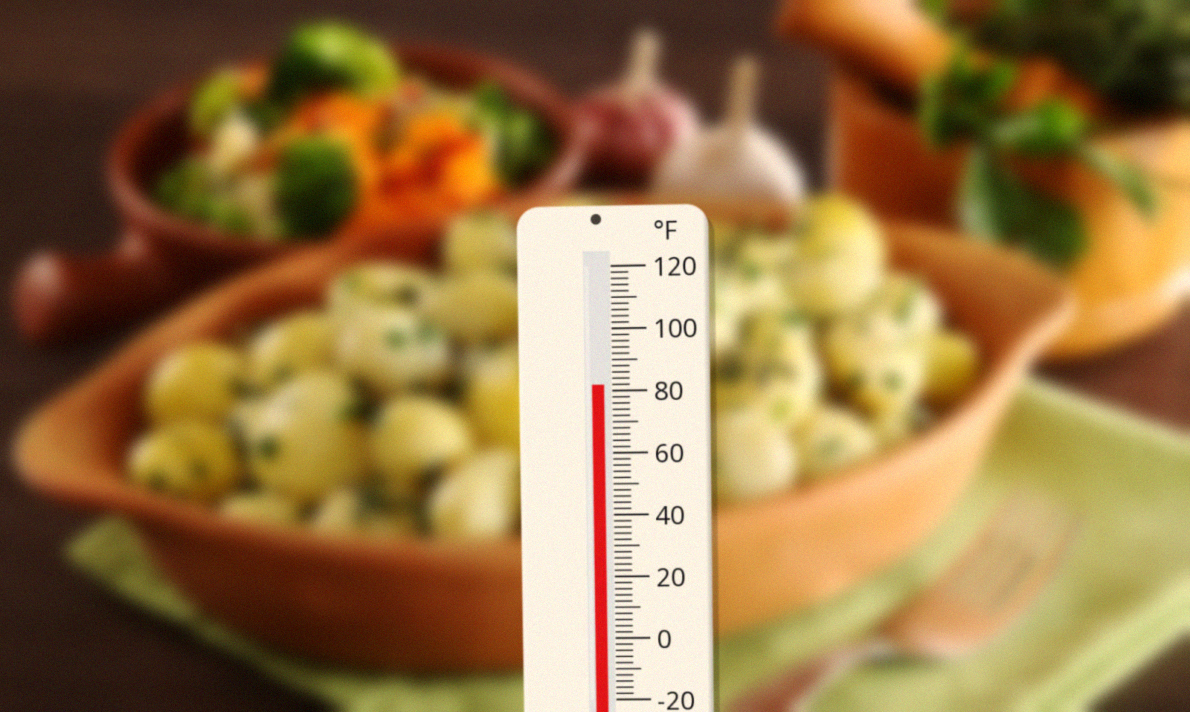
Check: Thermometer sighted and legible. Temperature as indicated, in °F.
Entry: 82 °F
